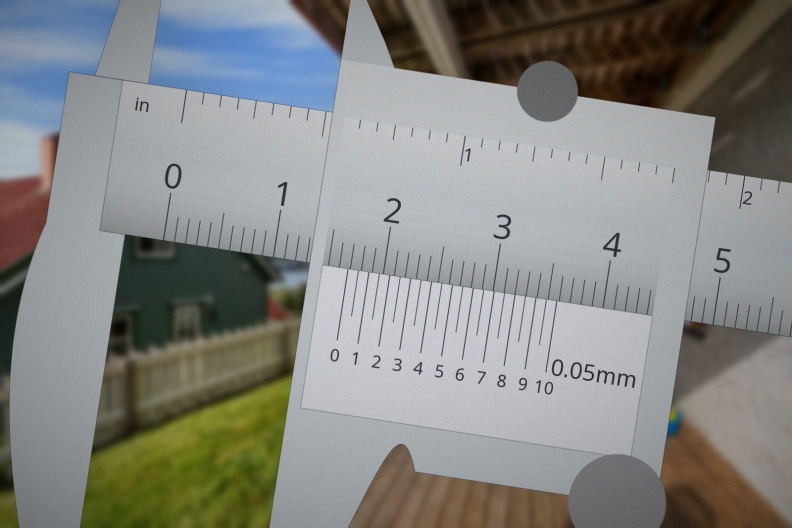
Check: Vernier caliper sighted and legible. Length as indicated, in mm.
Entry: 16.8 mm
